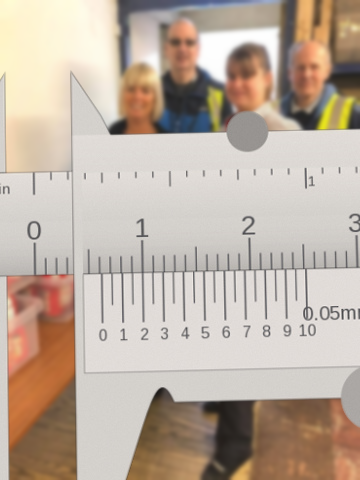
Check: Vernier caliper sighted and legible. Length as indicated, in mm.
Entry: 6.2 mm
